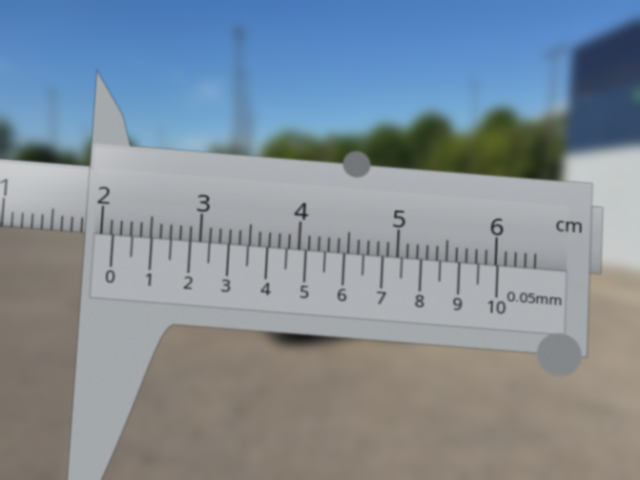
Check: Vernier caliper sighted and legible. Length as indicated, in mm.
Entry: 21.2 mm
